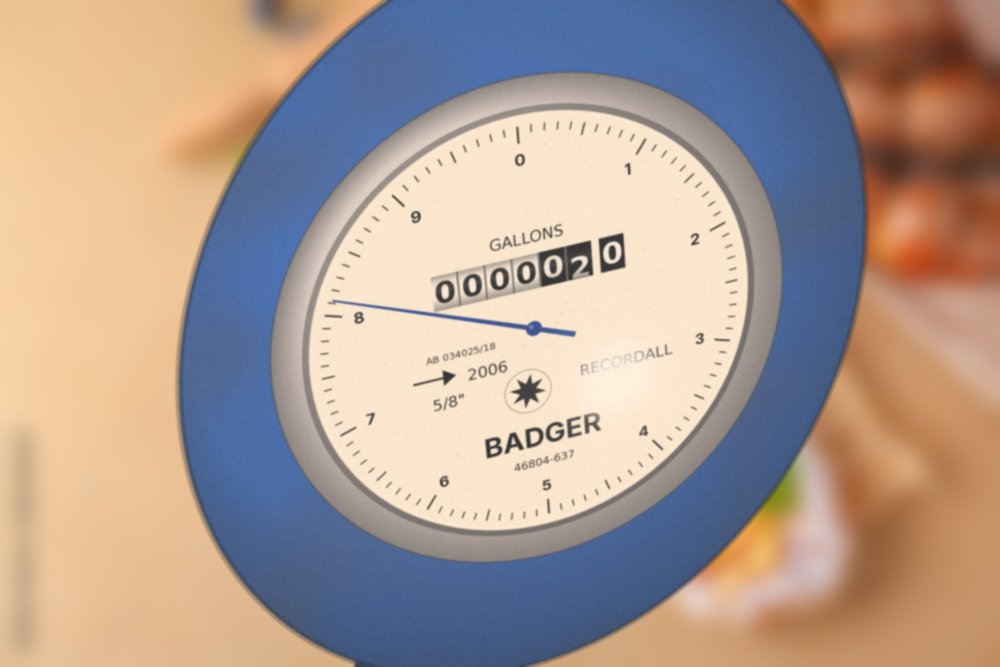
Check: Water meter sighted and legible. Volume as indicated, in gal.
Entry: 18.1 gal
